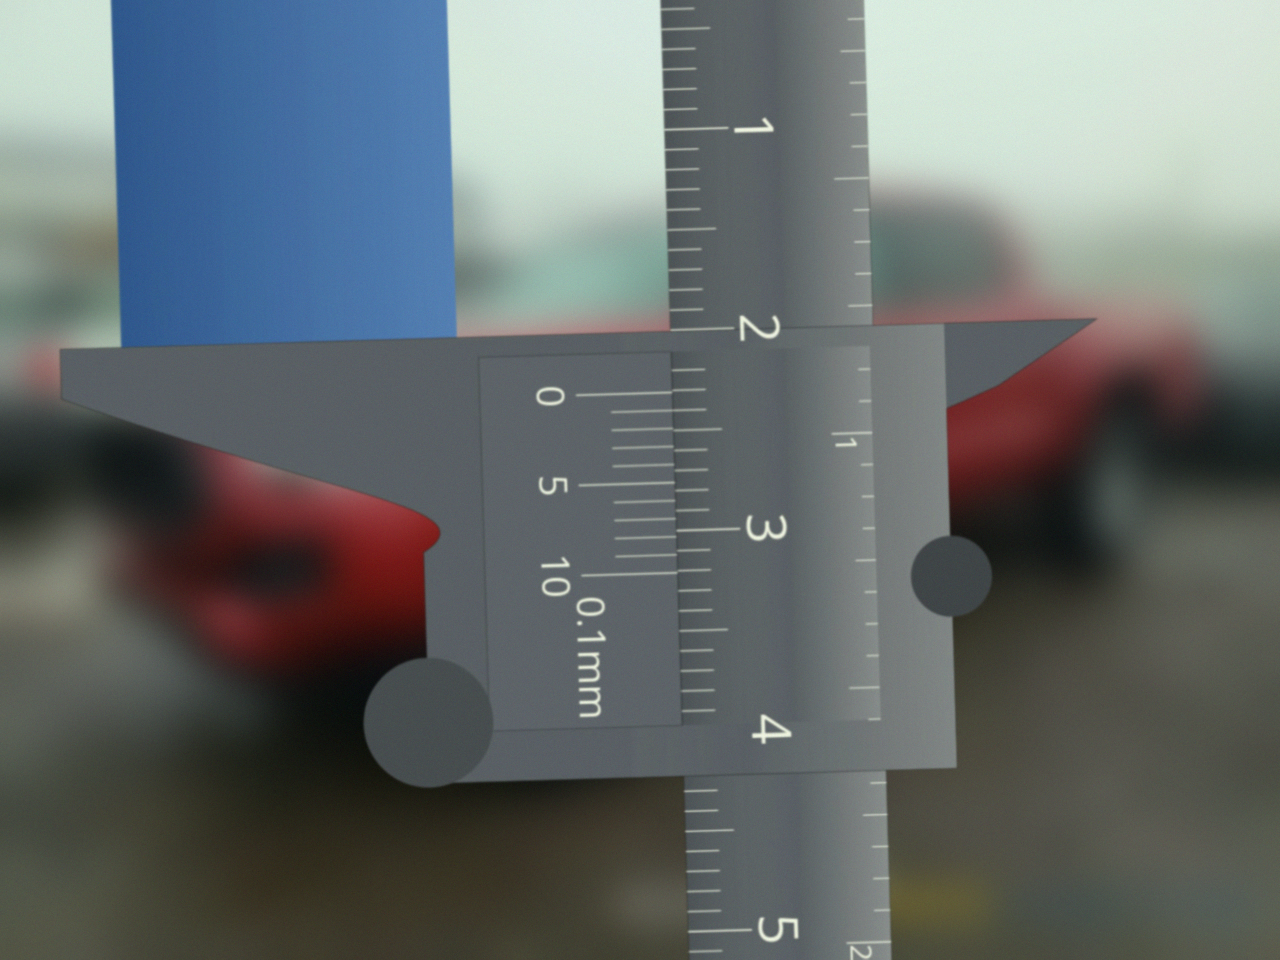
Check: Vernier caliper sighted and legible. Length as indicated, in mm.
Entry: 23.1 mm
